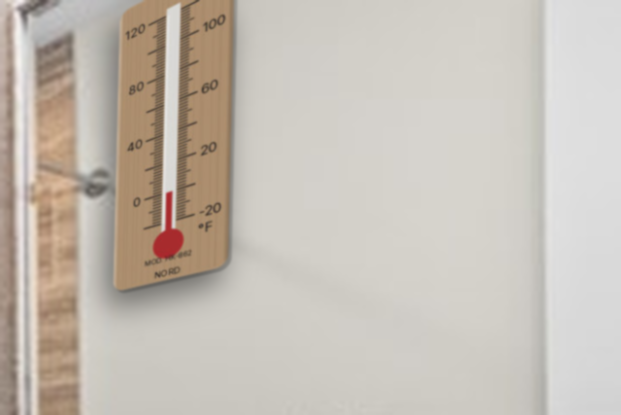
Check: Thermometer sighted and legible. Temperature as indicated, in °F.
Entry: 0 °F
